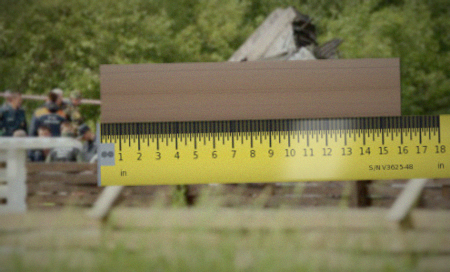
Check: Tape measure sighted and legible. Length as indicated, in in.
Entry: 16 in
